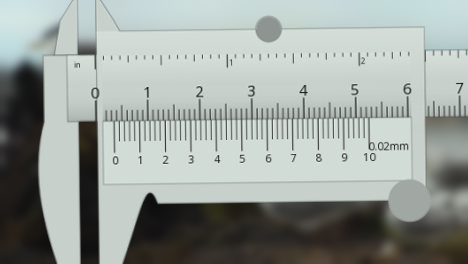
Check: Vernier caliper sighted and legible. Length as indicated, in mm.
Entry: 3.5 mm
